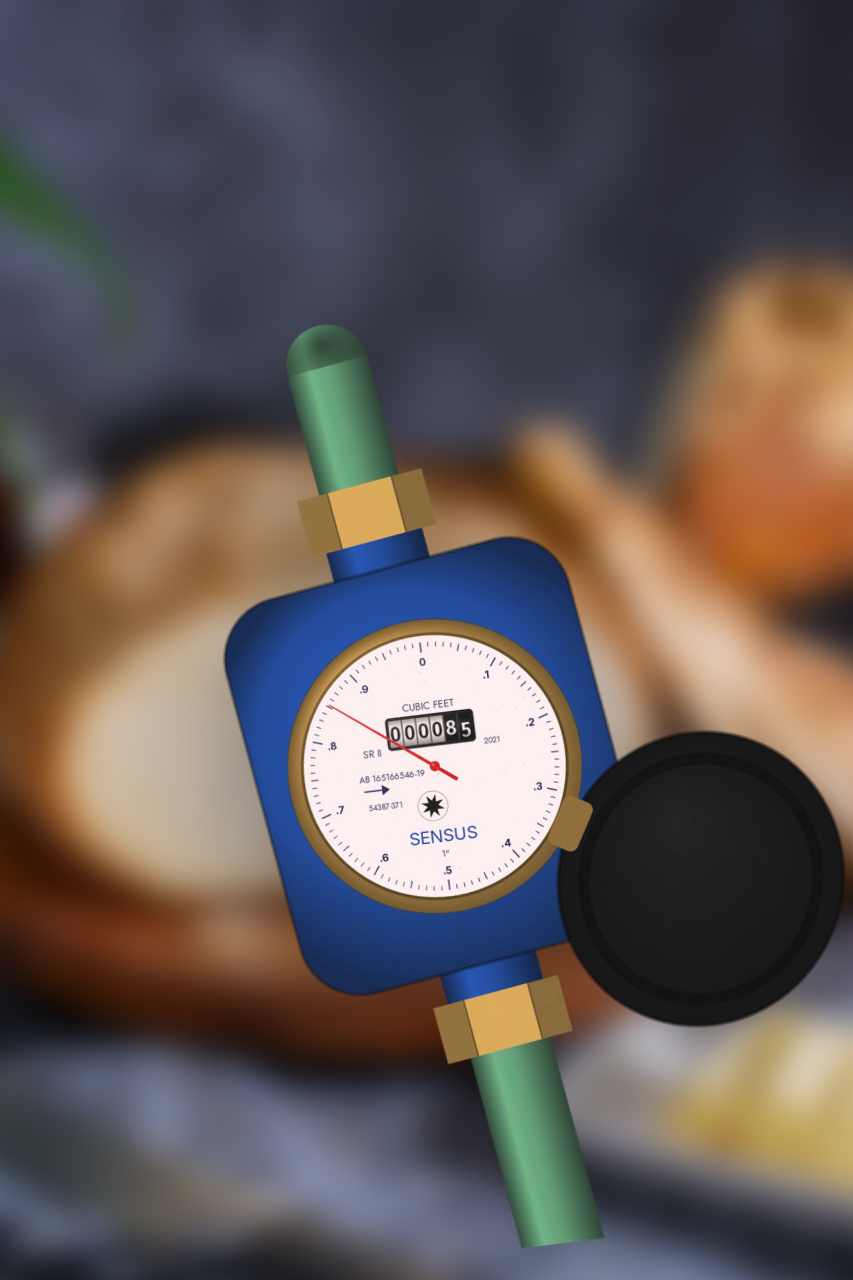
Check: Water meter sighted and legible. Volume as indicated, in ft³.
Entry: 84.85 ft³
